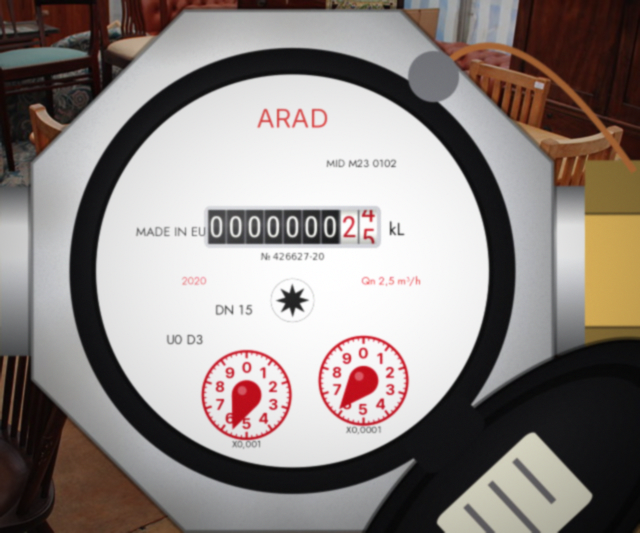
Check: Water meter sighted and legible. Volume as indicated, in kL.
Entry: 0.2456 kL
